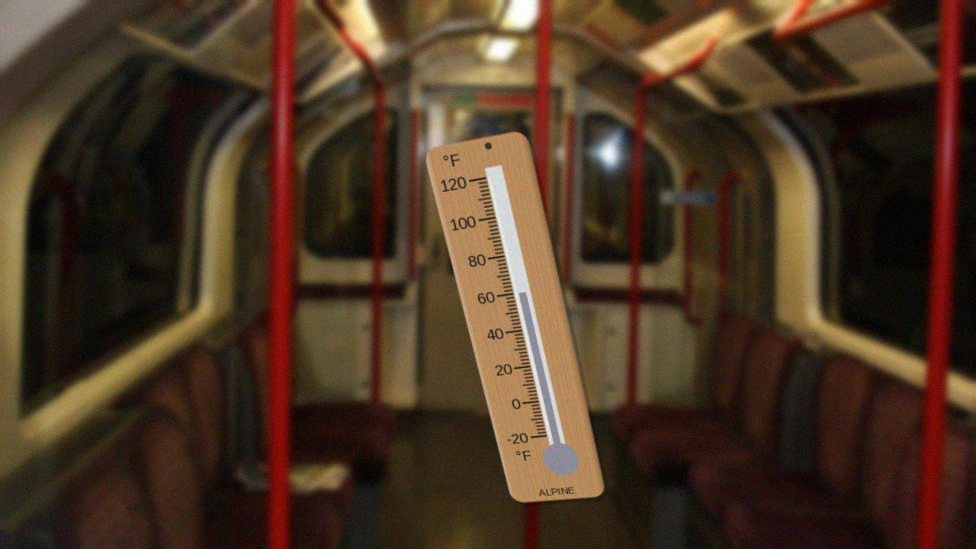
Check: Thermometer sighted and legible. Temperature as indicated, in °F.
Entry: 60 °F
